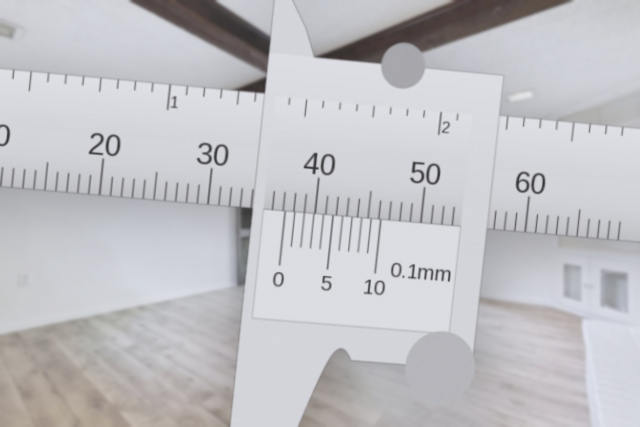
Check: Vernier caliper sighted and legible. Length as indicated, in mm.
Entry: 37.2 mm
